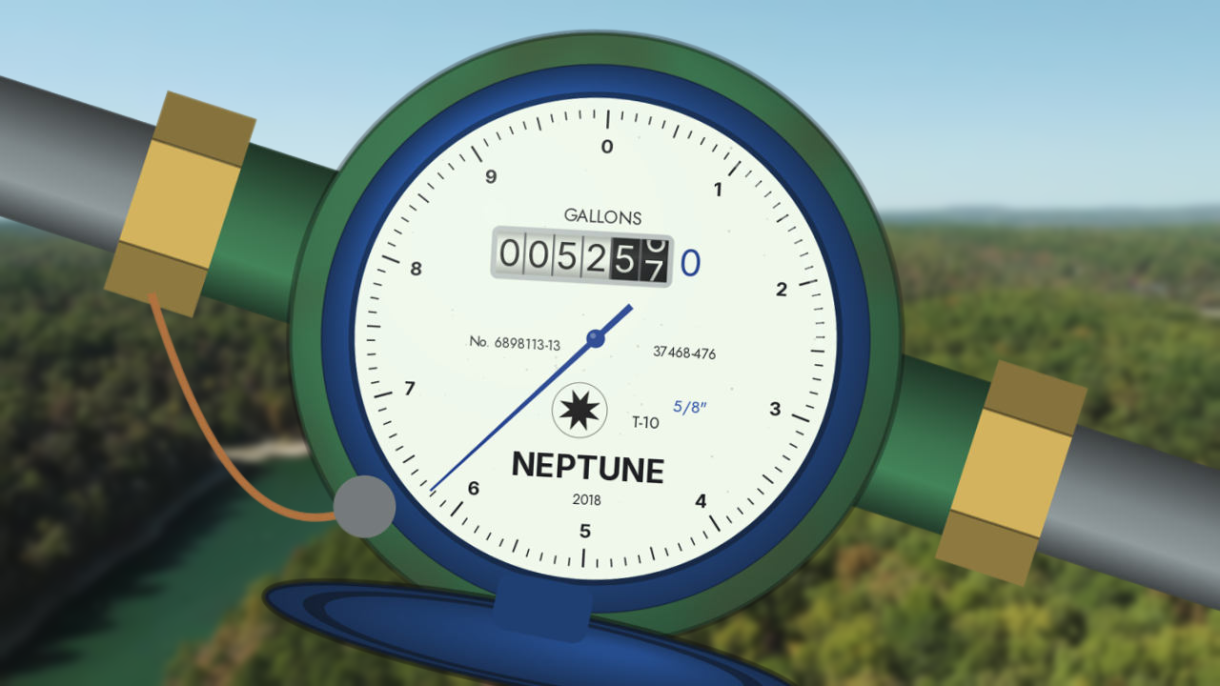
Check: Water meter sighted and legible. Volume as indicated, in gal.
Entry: 52566.2 gal
